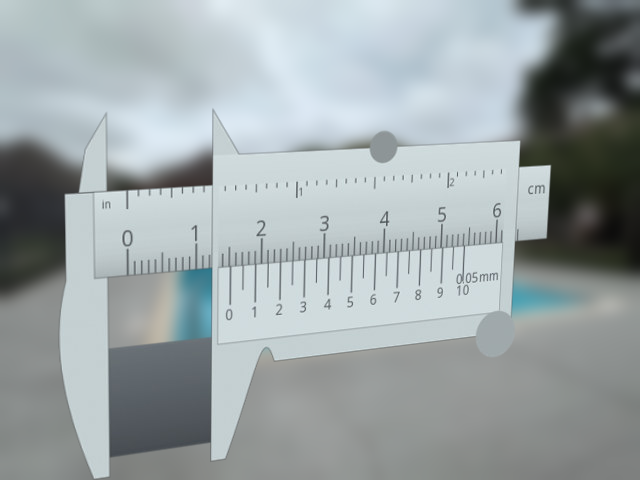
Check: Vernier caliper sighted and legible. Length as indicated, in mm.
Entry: 15.2 mm
